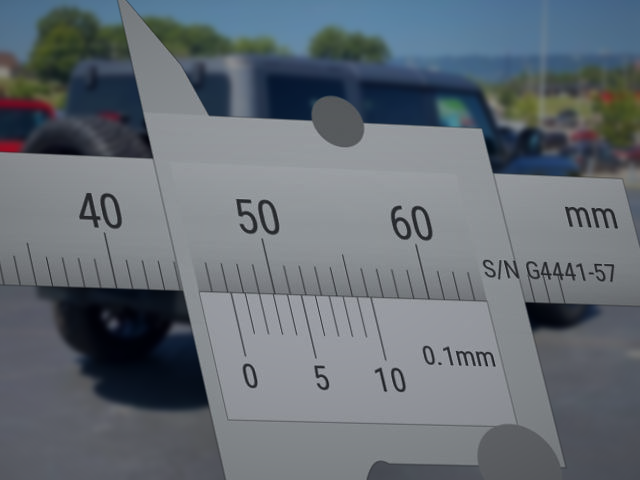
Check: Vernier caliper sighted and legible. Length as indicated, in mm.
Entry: 47.2 mm
